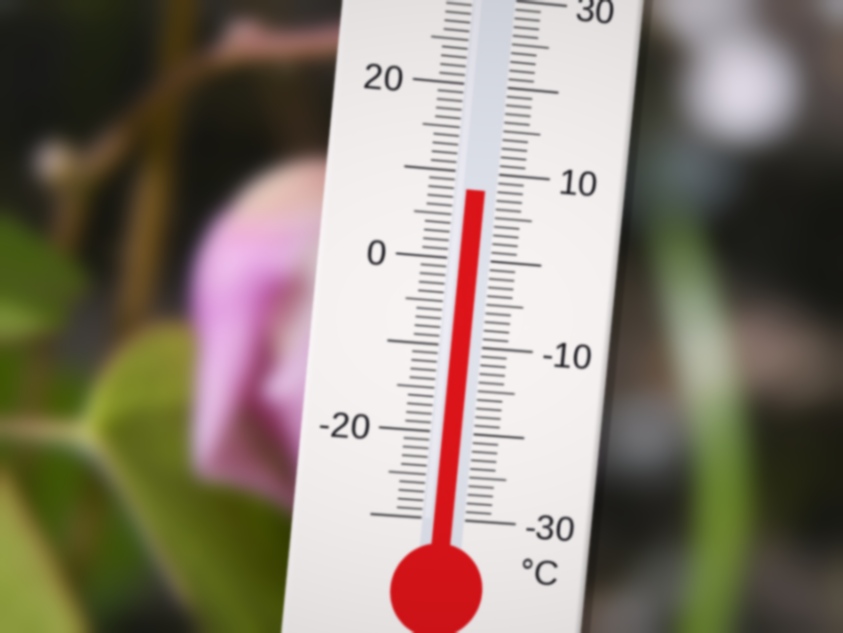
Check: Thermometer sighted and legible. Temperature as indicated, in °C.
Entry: 8 °C
